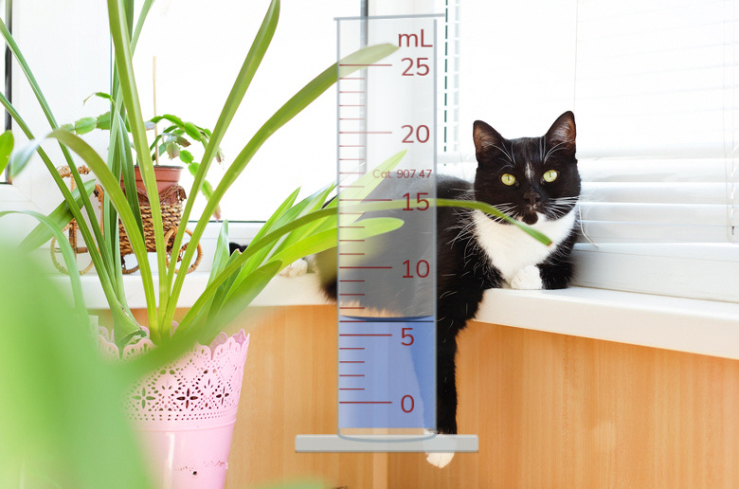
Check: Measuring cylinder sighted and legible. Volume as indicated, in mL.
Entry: 6 mL
